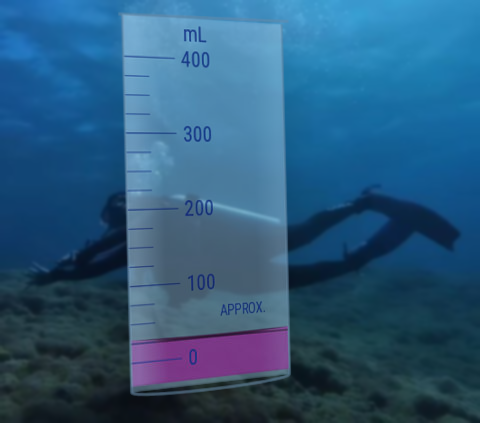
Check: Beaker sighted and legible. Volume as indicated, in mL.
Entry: 25 mL
